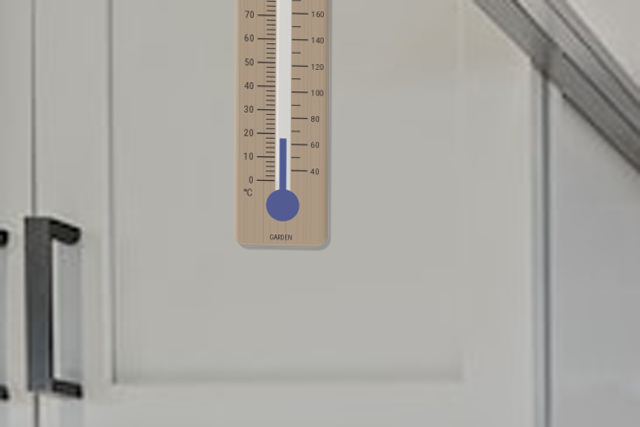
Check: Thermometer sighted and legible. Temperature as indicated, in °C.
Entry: 18 °C
